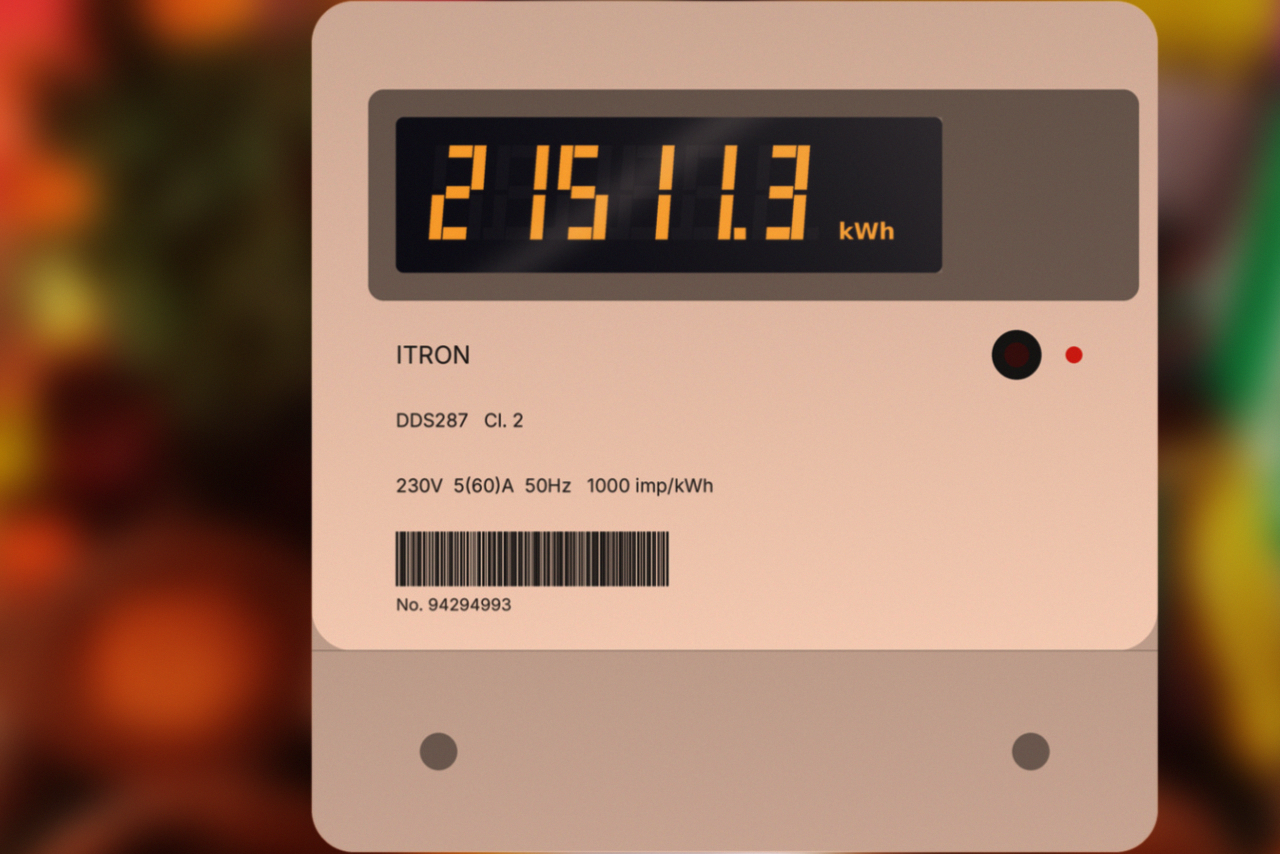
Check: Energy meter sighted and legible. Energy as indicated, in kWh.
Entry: 21511.3 kWh
